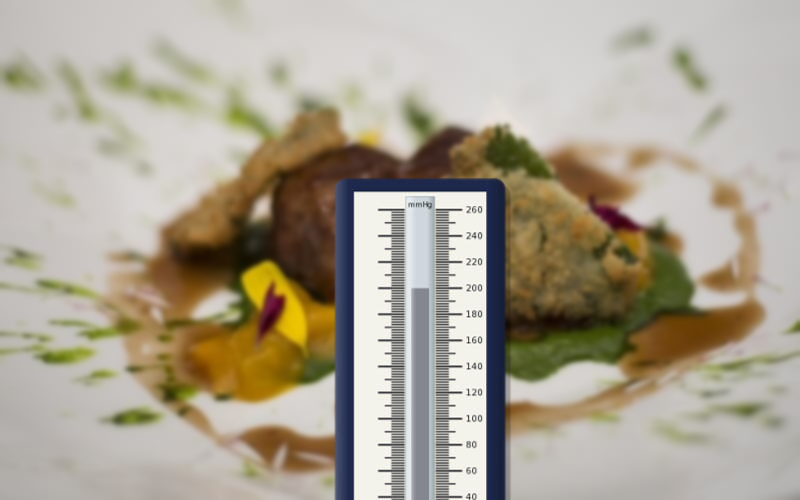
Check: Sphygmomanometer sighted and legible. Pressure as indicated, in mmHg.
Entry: 200 mmHg
